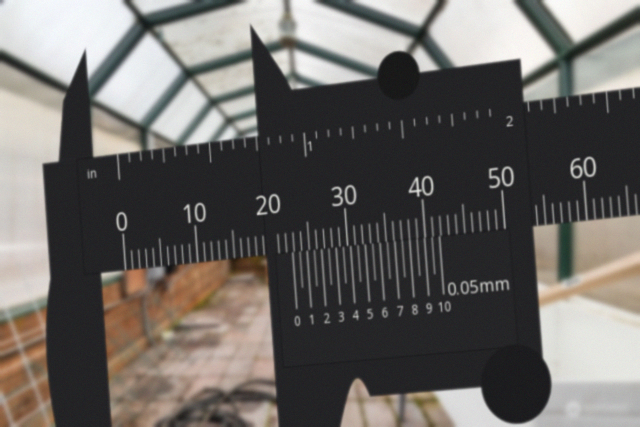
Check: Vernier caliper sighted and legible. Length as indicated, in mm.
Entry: 22.8 mm
